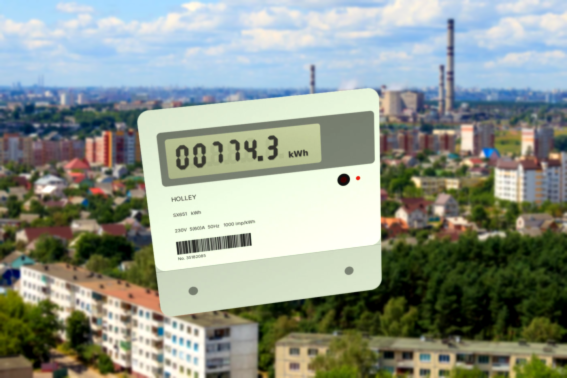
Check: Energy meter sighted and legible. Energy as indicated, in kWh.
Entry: 774.3 kWh
